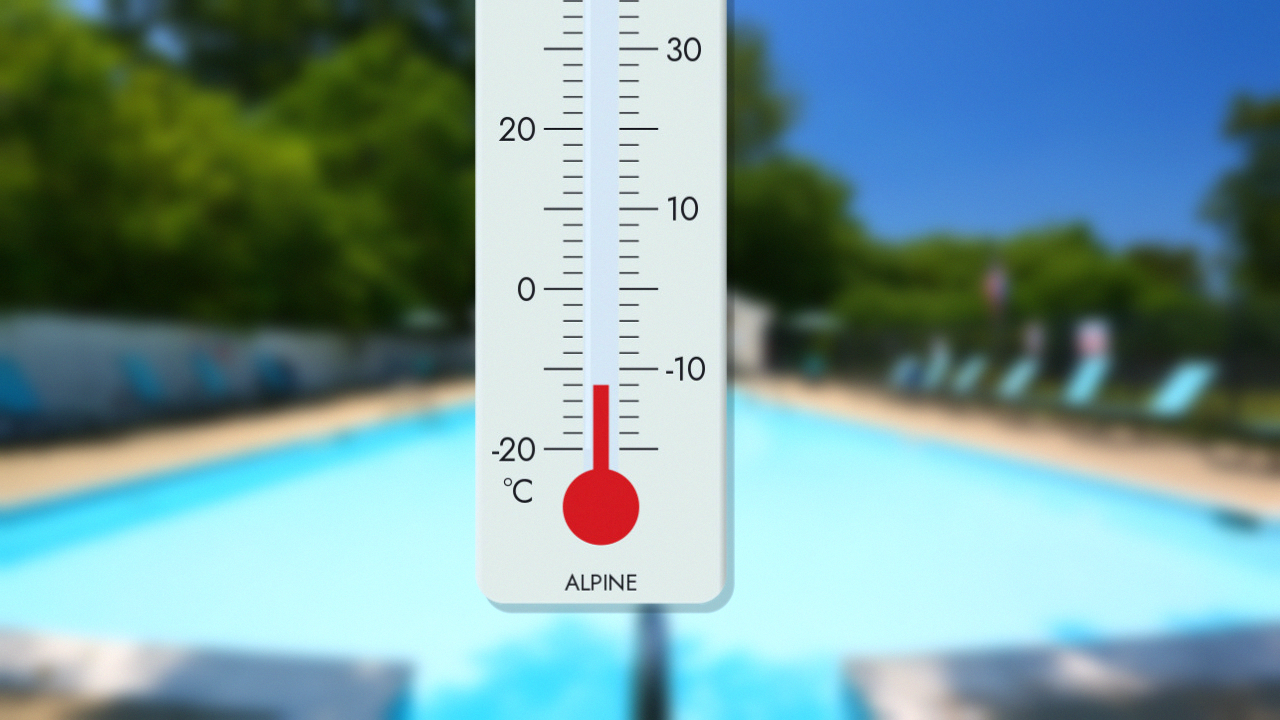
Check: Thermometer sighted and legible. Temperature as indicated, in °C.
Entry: -12 °C
